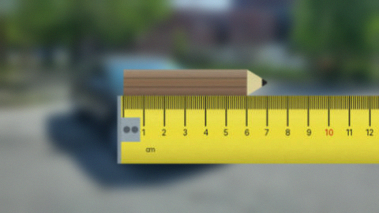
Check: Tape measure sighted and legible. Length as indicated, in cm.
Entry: 7 cm
